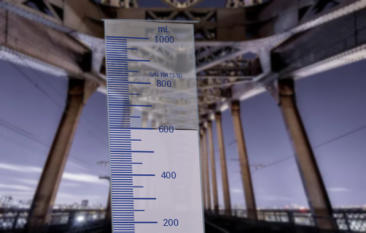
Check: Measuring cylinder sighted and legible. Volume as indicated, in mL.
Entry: 600 mL
